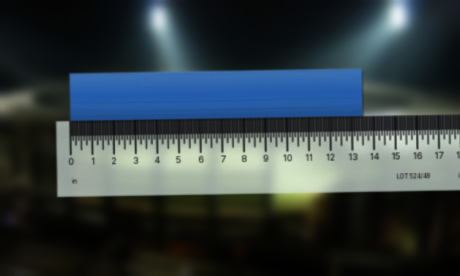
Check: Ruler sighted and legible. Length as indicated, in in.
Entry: 13.5 in
